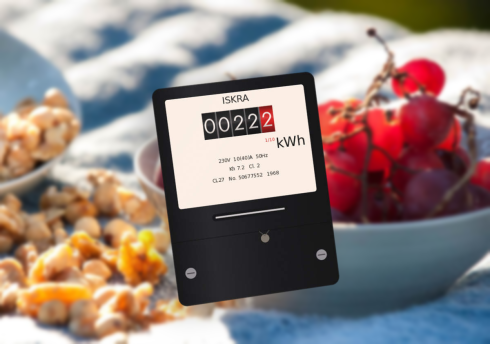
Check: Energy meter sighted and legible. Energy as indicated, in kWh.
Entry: 22.2 kWh
